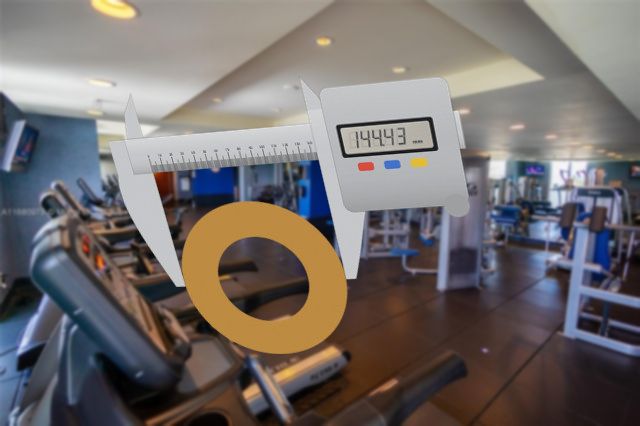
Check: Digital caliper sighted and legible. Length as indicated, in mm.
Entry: 144.43 mm
